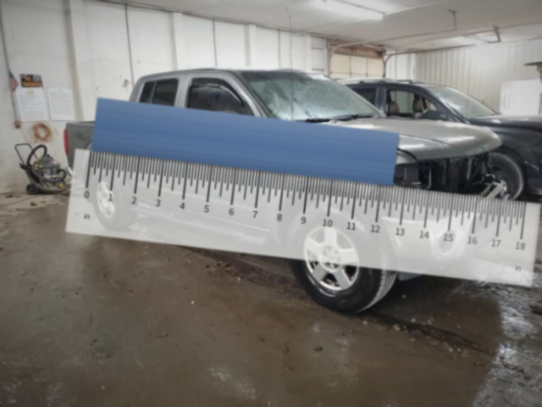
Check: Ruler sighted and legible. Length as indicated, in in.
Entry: 12.5 in
